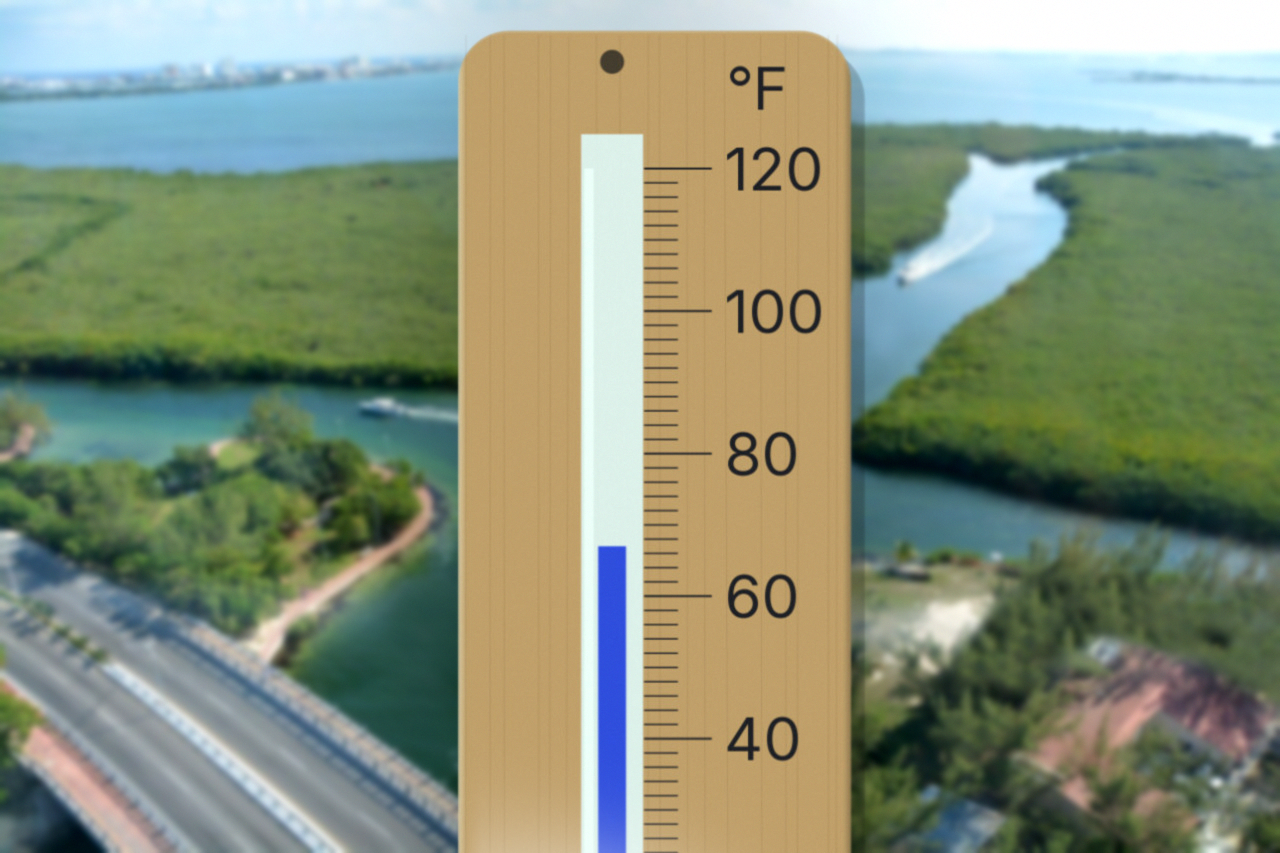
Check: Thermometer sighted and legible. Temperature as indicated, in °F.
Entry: 67 °F
